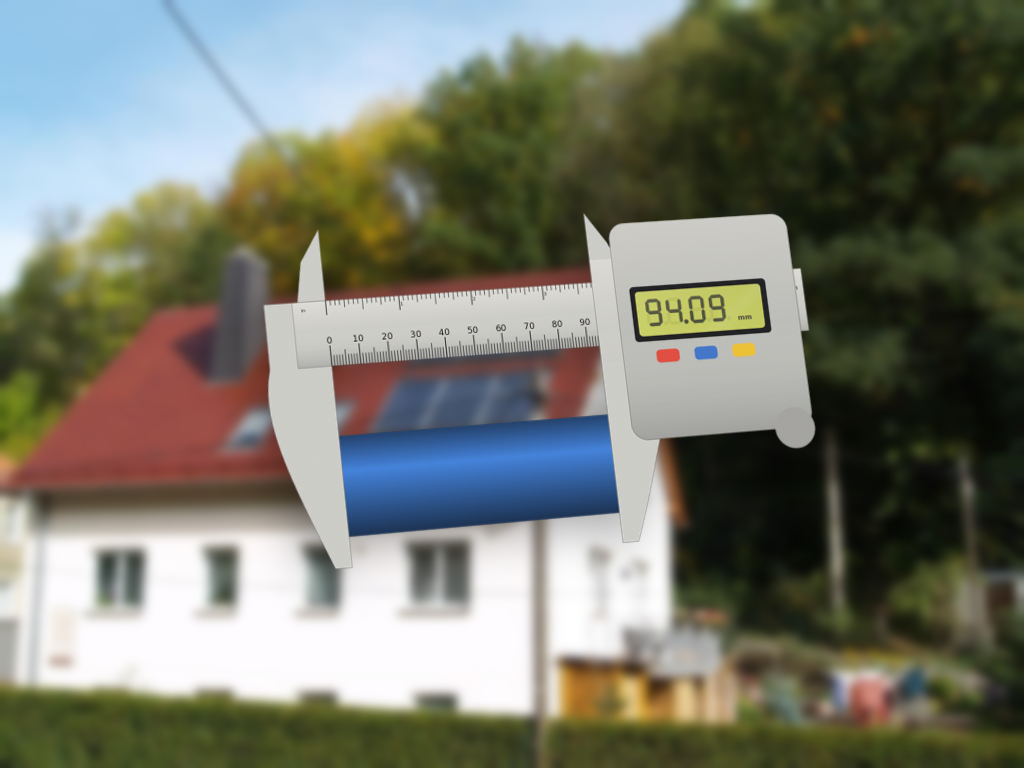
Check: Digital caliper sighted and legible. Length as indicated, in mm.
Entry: 94.09 mm
